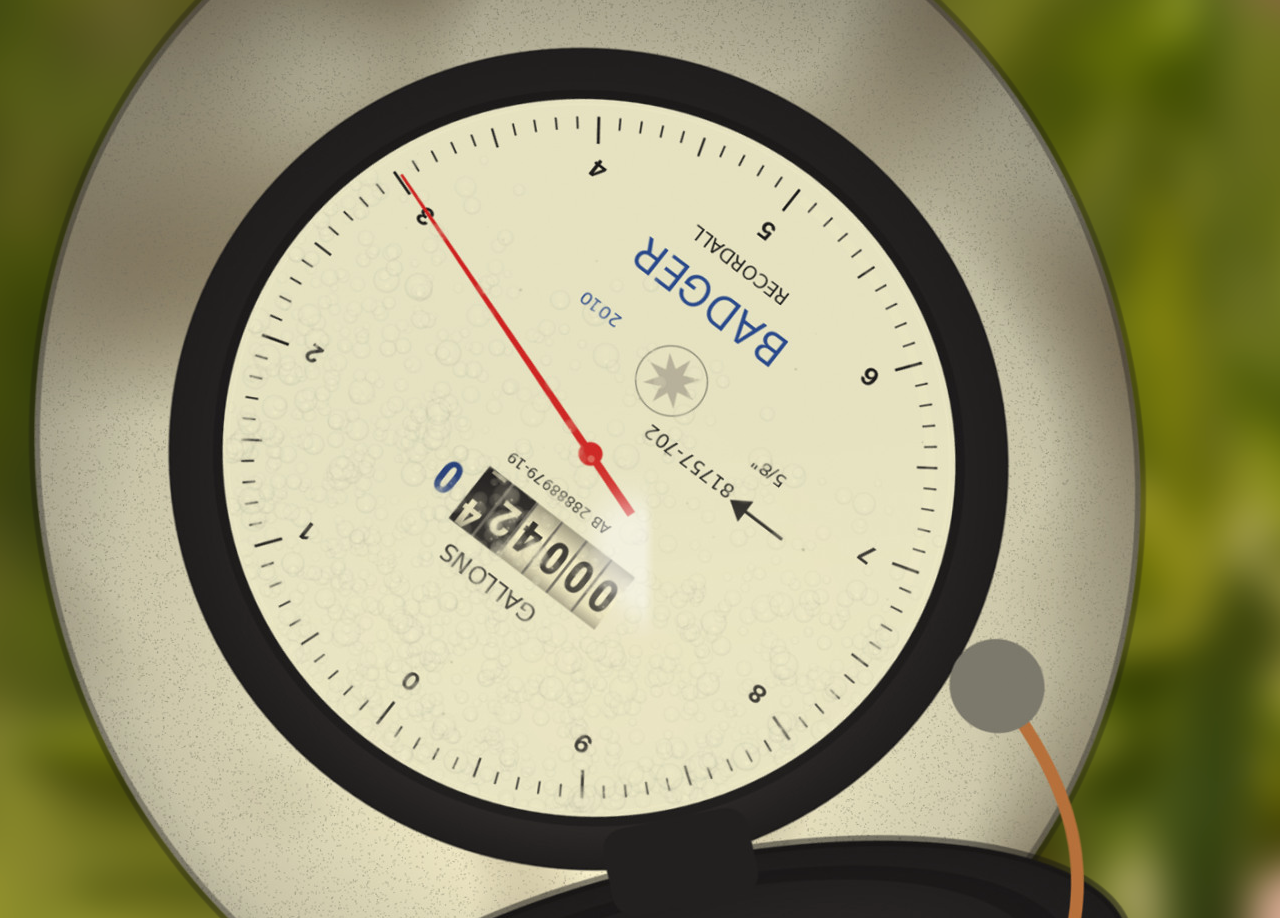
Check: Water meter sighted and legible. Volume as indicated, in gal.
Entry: 4243.0 gal
